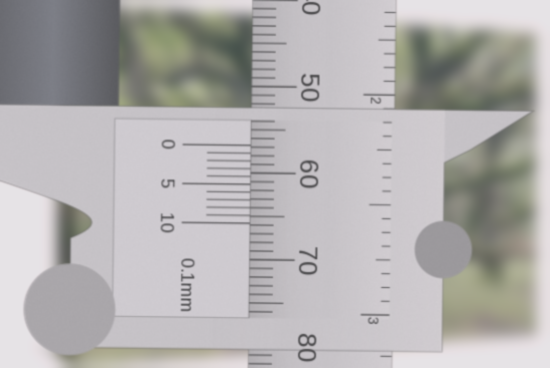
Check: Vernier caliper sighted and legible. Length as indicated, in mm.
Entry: 56.8 mm
